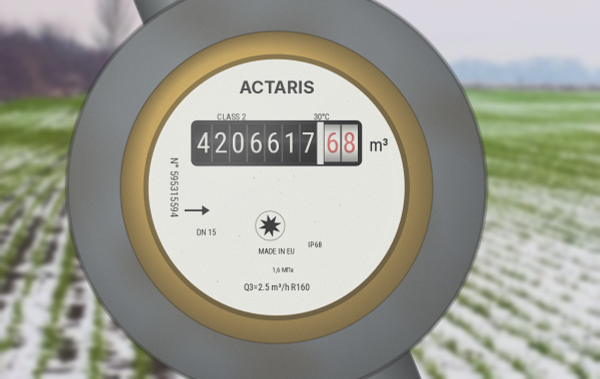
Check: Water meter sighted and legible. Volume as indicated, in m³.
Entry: 4206617.68 m³
